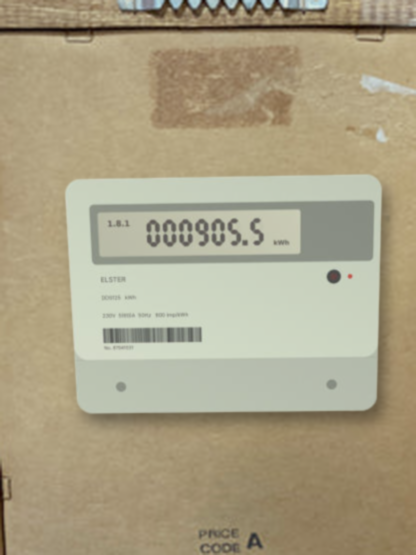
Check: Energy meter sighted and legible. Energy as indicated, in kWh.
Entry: 905.5 kWh
